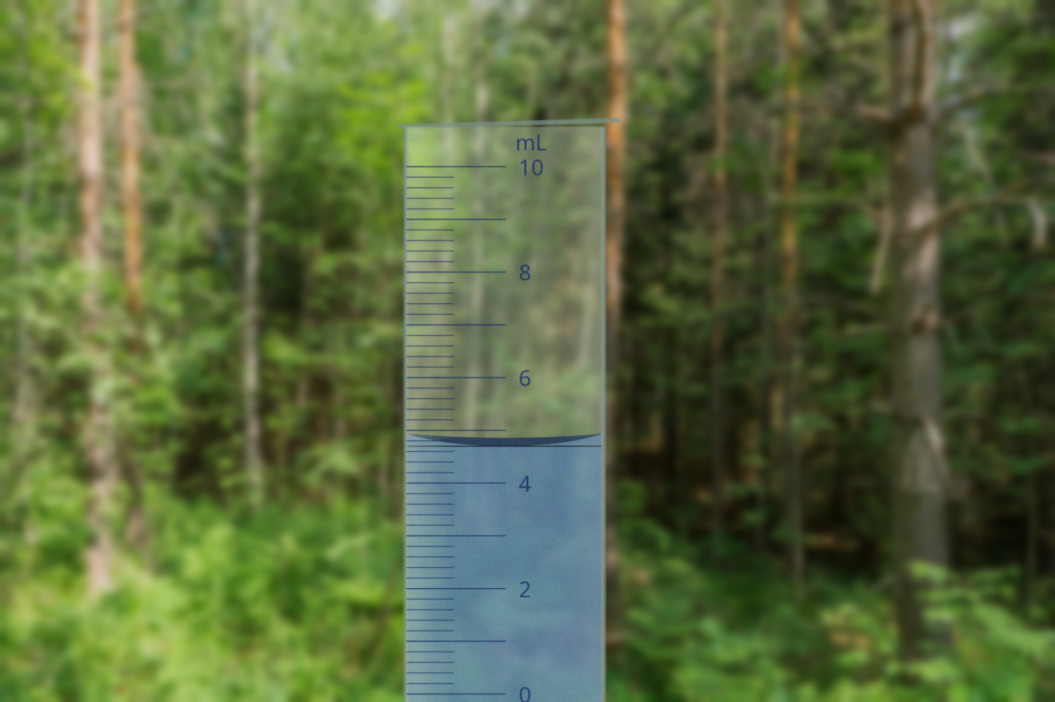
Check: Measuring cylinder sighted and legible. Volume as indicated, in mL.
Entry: 4.7 mL
